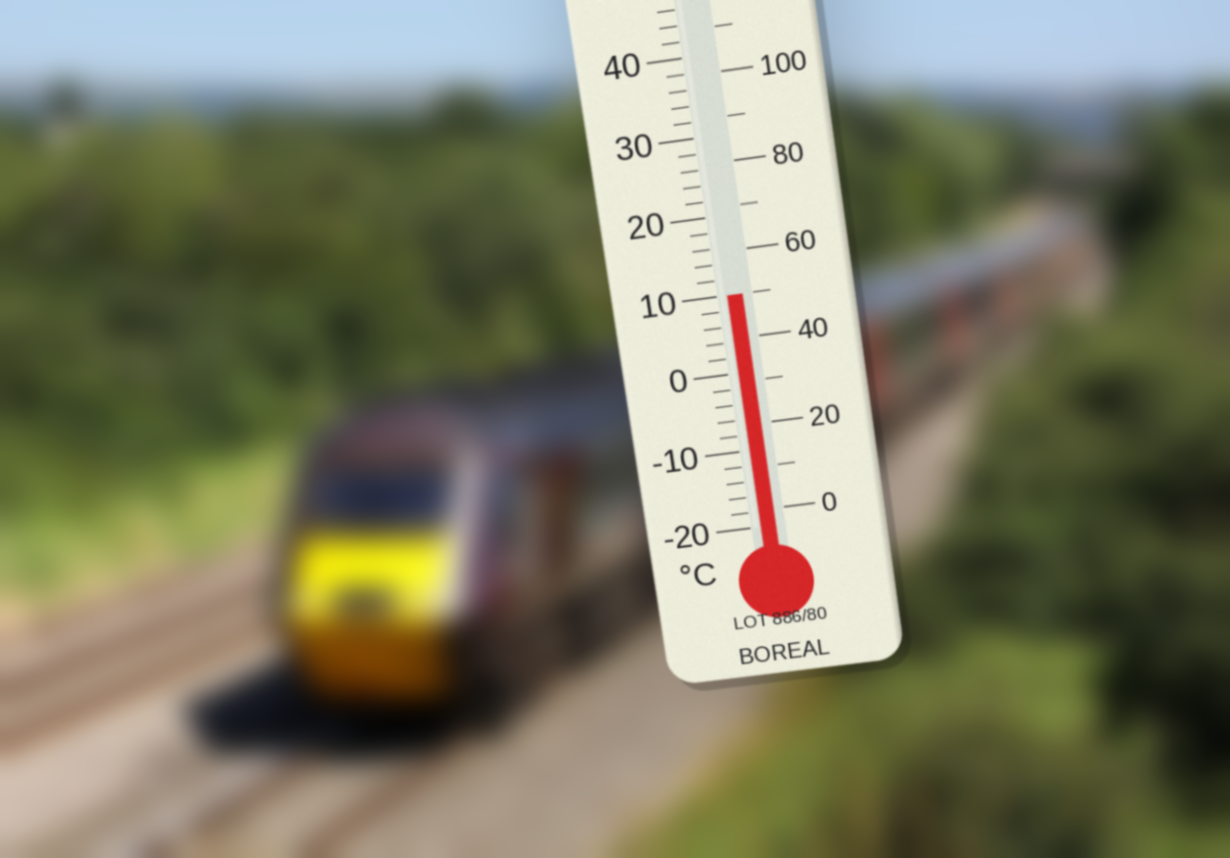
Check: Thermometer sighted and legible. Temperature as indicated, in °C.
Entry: 10 °C
